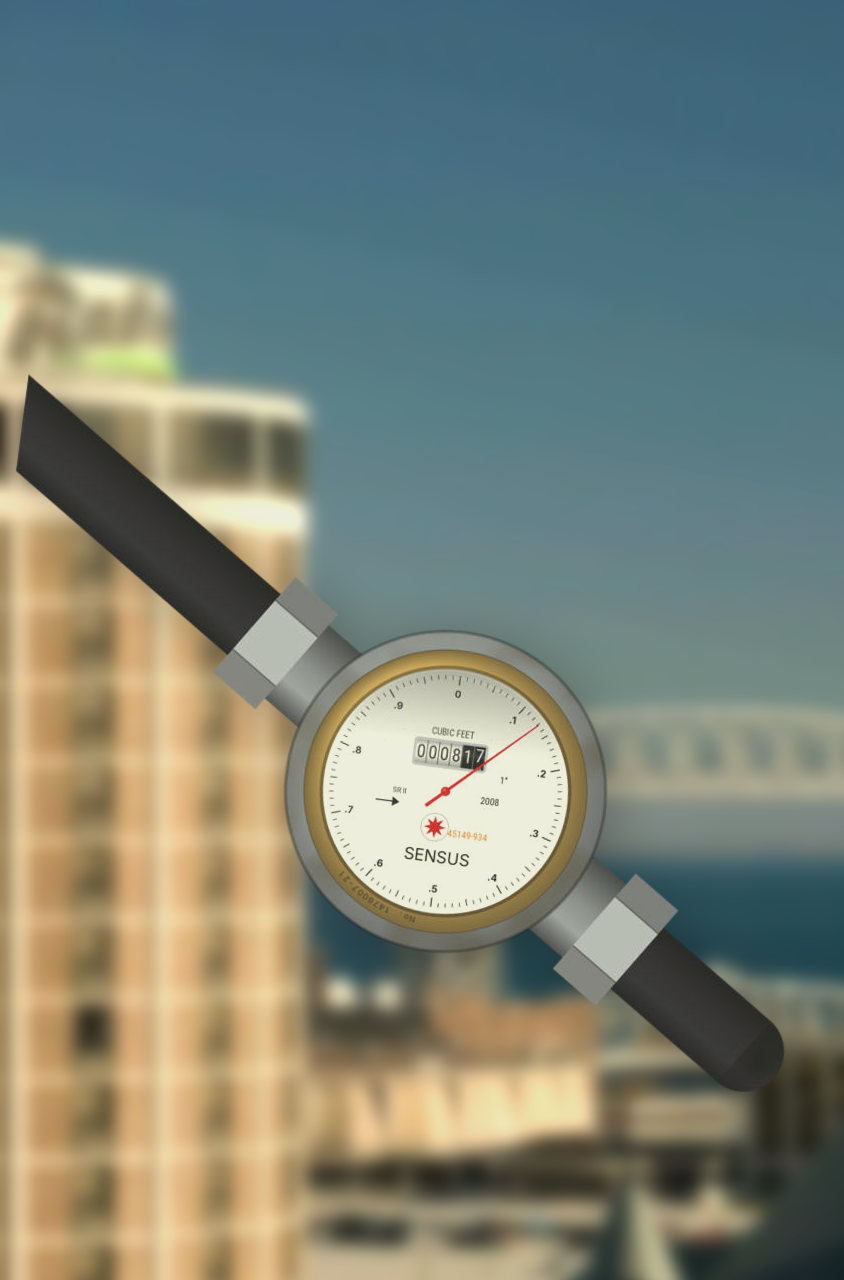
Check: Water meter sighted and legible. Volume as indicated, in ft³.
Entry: 817.13 ft³
